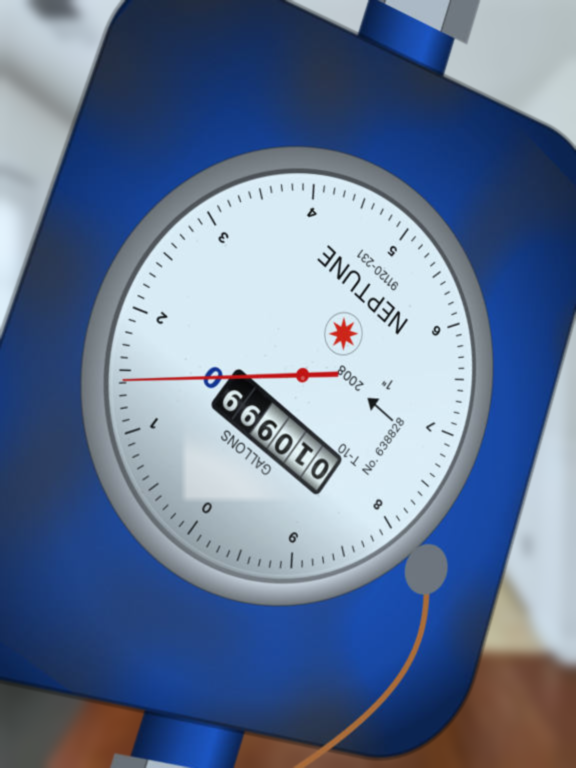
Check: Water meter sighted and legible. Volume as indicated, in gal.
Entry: 109991.4 gal
